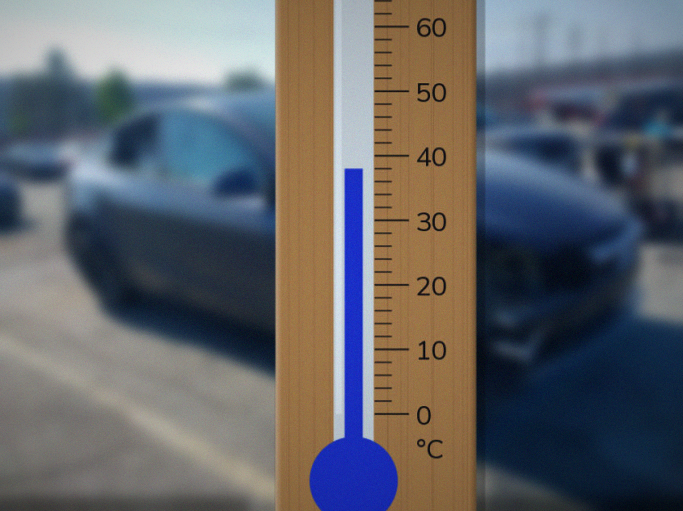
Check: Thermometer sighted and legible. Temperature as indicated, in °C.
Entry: 38 °C
